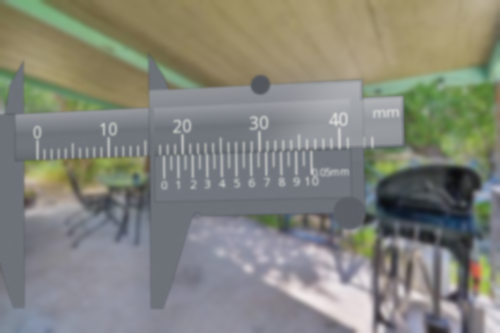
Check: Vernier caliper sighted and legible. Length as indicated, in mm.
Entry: 17.5 mm
